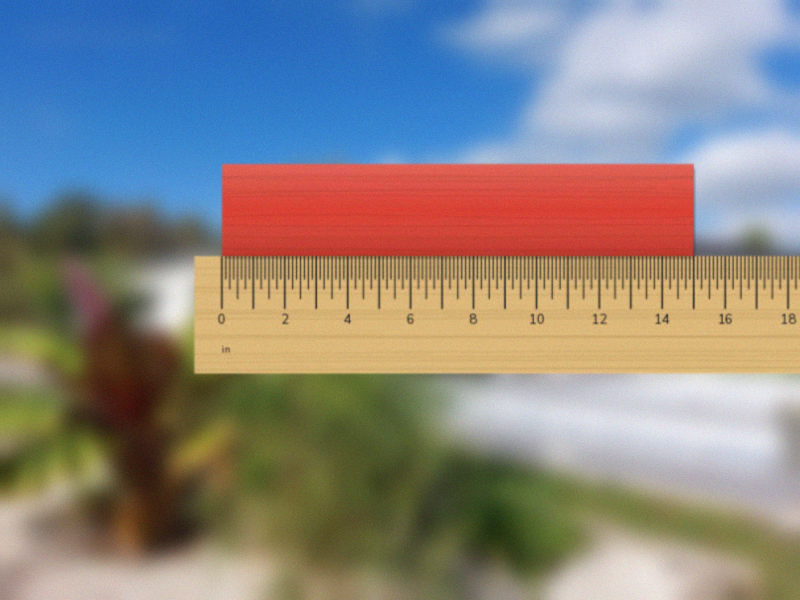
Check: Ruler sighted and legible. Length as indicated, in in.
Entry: 15 in
